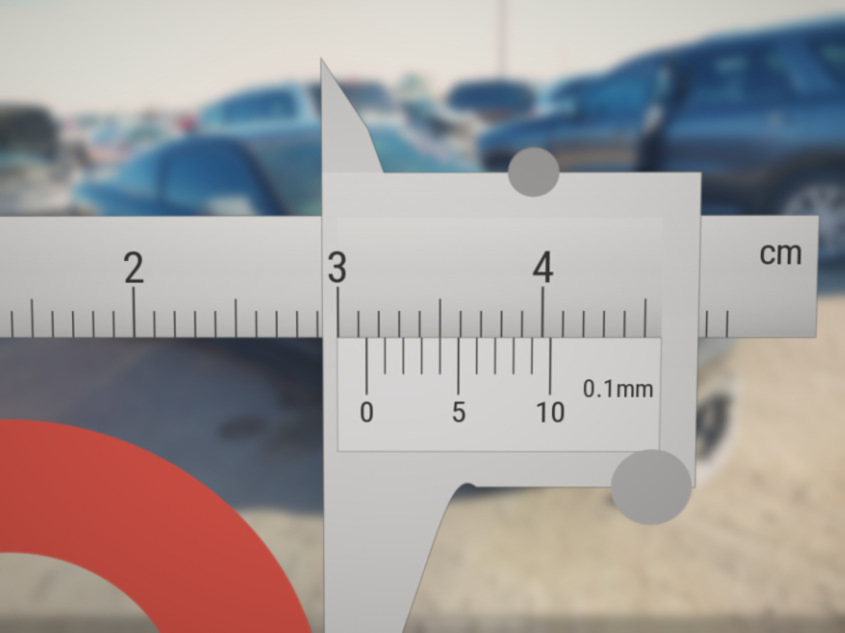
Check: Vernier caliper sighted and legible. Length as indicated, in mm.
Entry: 31.4 mm
